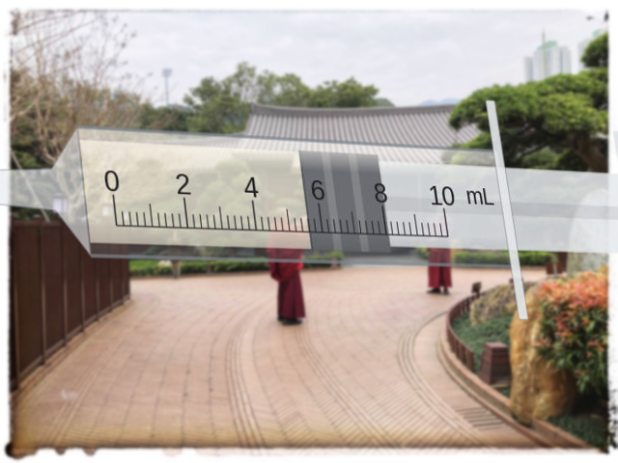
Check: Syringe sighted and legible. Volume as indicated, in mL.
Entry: 5.6 mL
